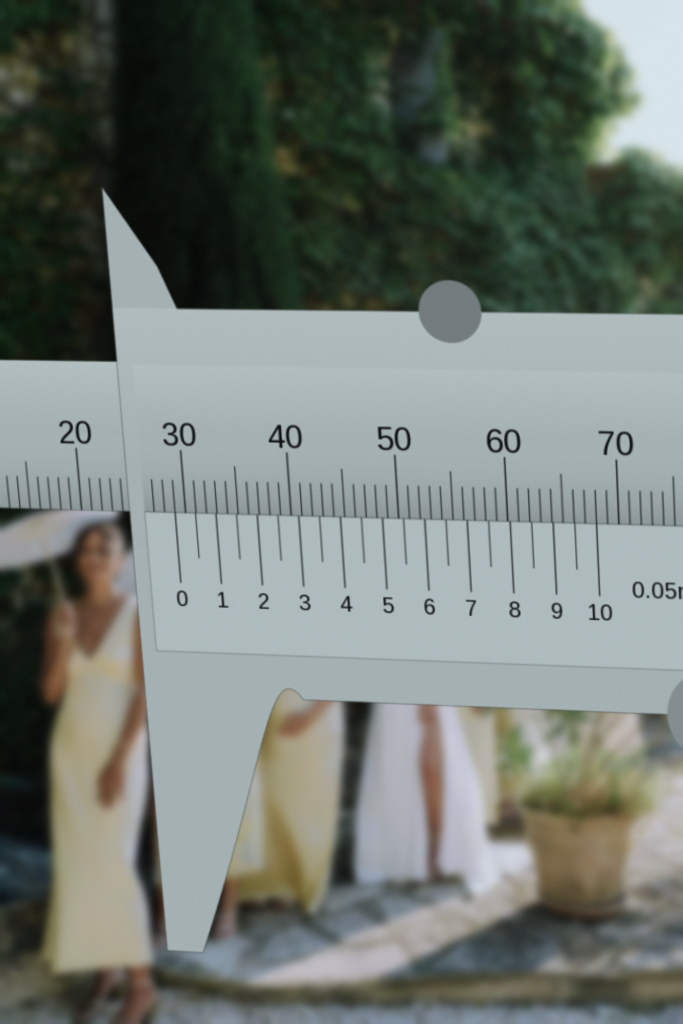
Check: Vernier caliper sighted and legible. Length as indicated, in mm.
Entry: 29.0 mm
